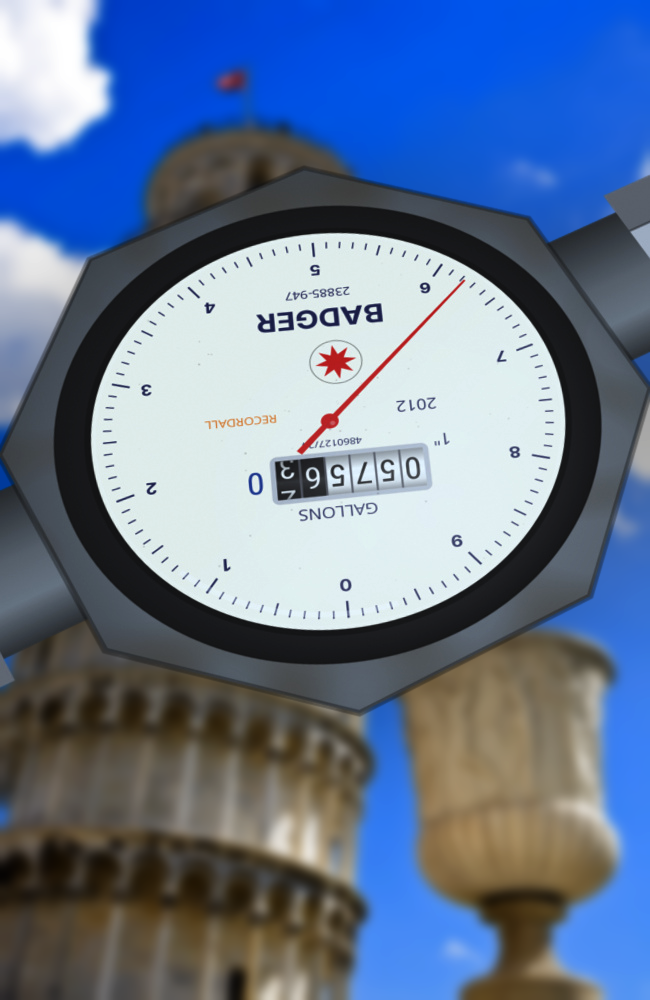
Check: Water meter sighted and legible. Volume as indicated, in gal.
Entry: 575626.2 gal
